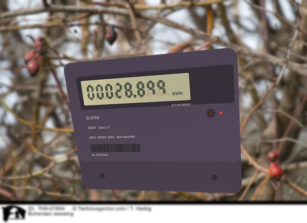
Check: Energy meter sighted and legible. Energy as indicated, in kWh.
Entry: 28.899 kWh
